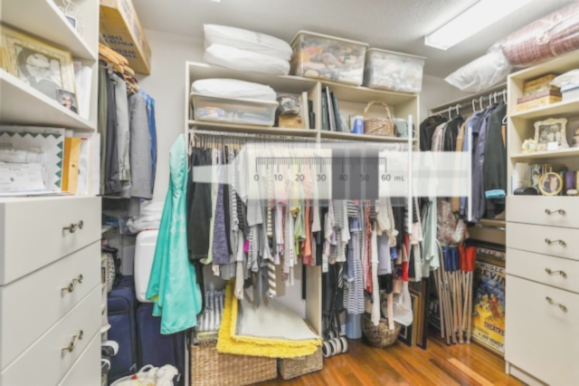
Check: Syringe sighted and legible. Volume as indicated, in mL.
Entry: 35 mL
